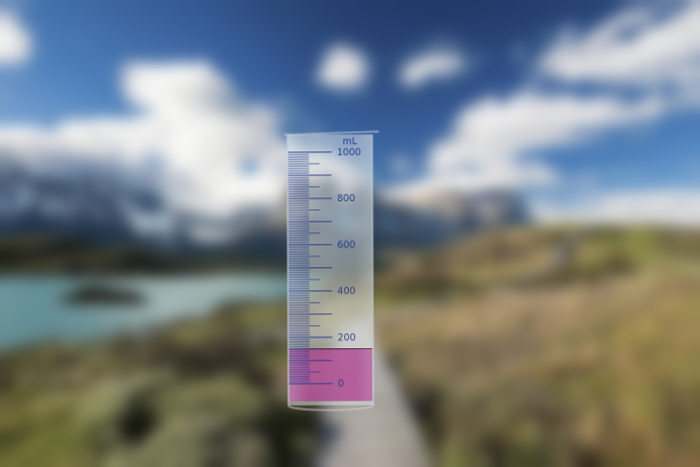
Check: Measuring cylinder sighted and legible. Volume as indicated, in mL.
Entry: 150 mL
